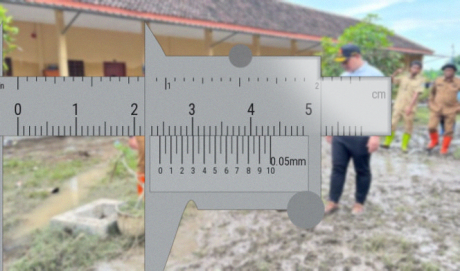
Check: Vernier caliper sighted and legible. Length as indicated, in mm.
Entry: 24.4 mm
